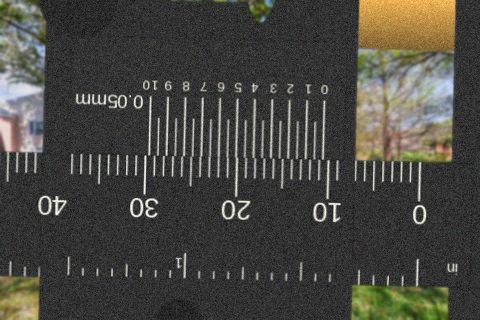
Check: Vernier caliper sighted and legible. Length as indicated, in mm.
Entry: 10.6 mm
